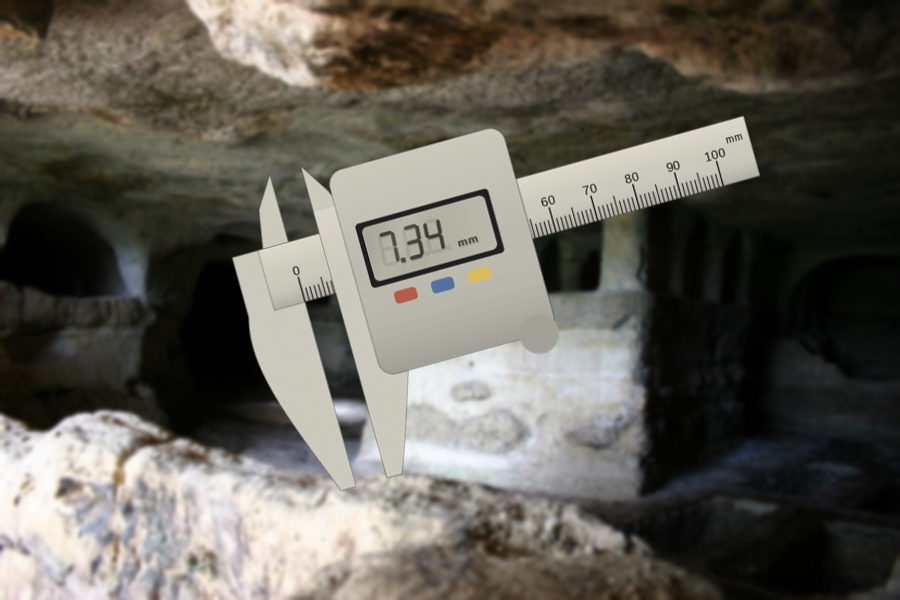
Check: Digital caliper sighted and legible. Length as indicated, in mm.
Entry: 7.34 mm
